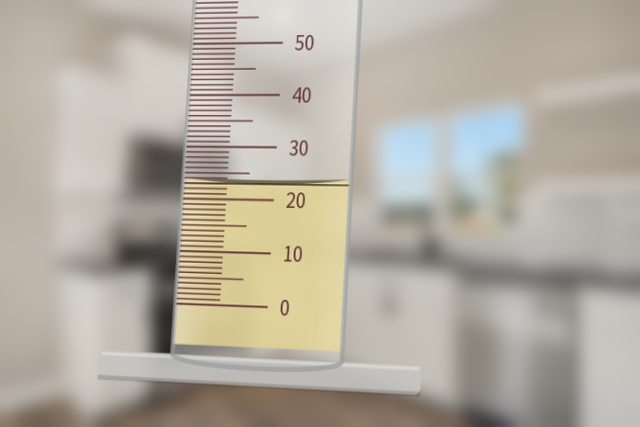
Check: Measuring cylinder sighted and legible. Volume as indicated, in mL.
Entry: 23 mL
